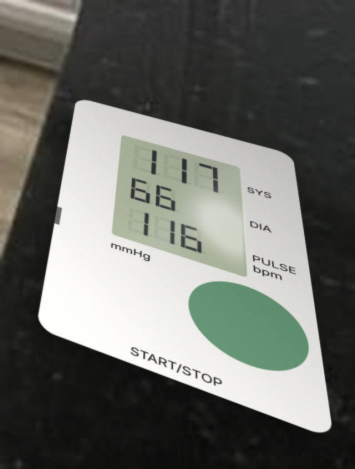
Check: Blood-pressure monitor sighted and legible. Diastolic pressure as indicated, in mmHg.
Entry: 66 mmHg
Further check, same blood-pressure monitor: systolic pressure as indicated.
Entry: 117 mmHg
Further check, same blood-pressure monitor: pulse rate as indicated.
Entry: 116 bpm
